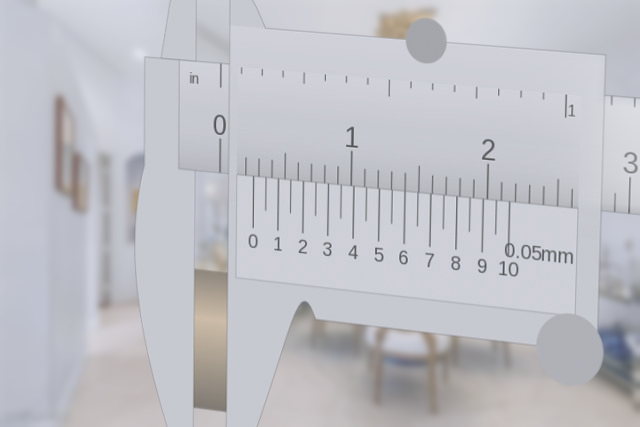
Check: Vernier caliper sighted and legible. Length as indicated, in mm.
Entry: 2.6 mm
